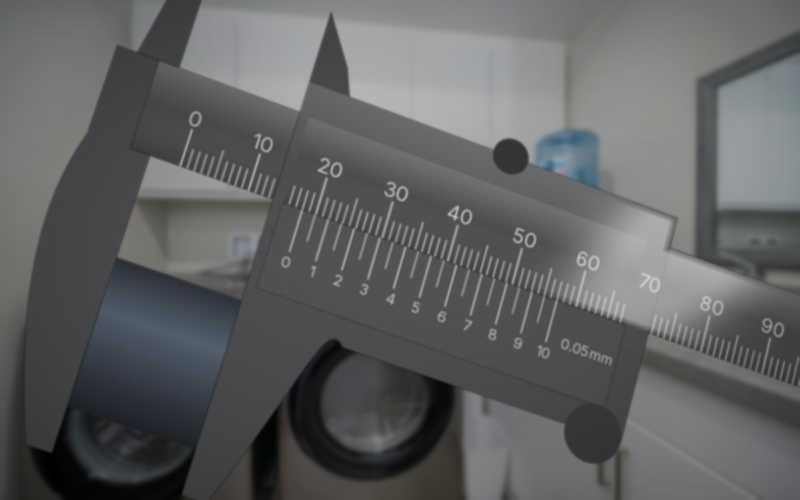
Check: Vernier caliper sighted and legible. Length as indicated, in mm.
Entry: 18.0 mm
